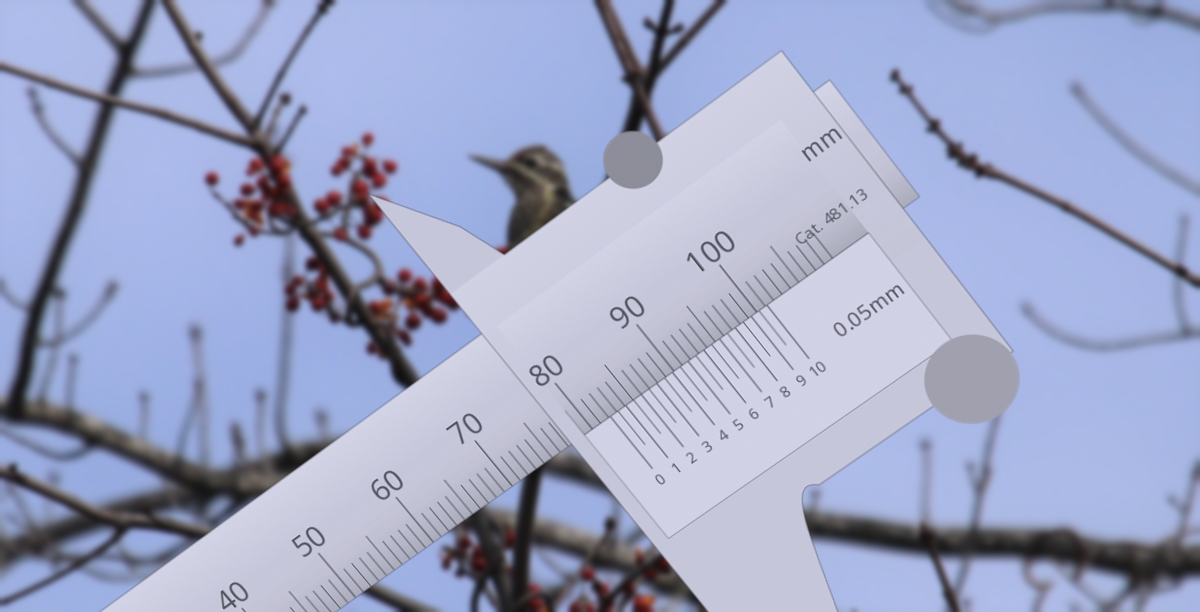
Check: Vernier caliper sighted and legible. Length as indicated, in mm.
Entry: 82.2 mm
